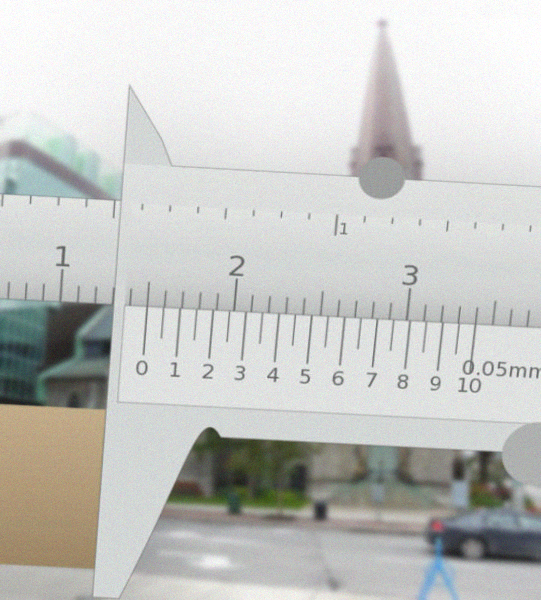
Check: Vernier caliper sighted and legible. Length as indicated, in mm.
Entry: 15.0 mm
